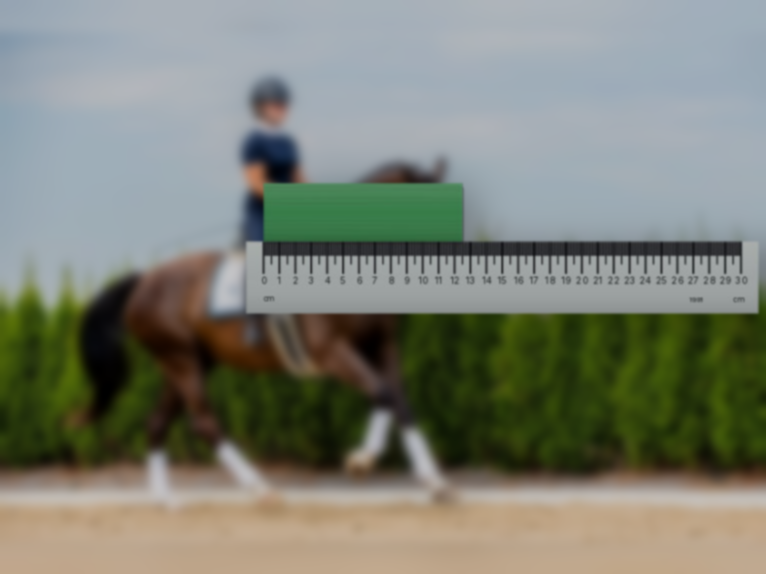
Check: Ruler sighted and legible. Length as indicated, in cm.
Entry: 12.5 cm
